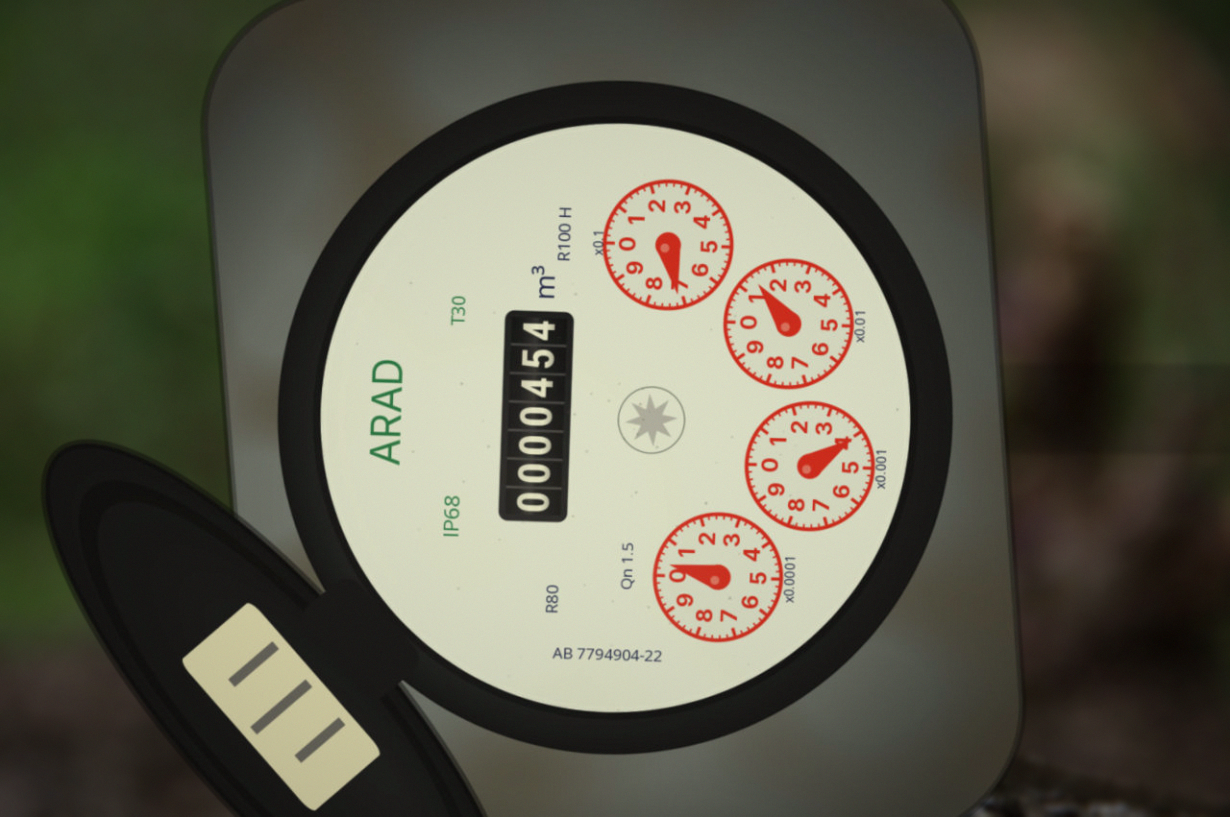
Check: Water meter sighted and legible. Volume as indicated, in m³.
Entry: 454.7140 m³
